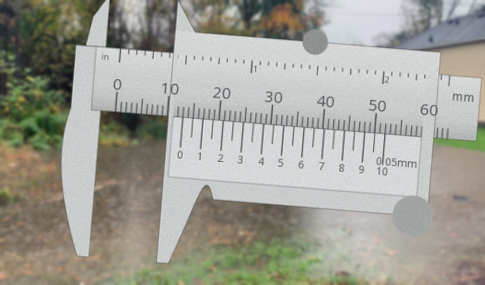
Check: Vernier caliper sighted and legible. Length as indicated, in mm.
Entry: 13.0 mm
